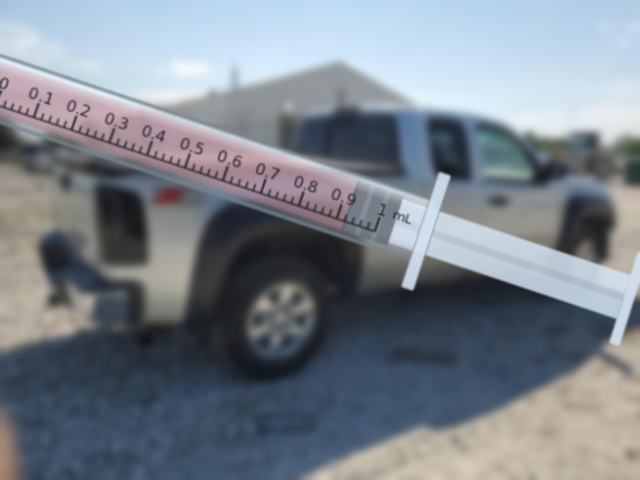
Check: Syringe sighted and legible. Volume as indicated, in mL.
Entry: 0.92 mL
